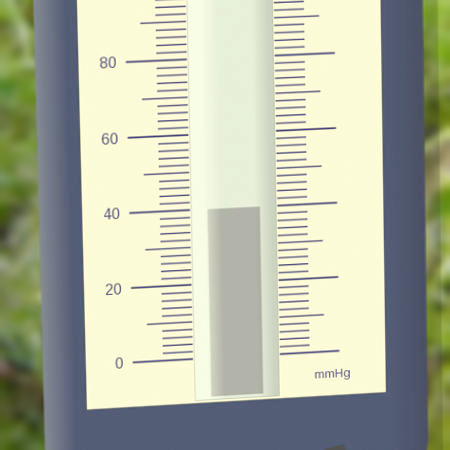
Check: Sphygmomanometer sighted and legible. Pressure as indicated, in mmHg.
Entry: 40 mmHg
